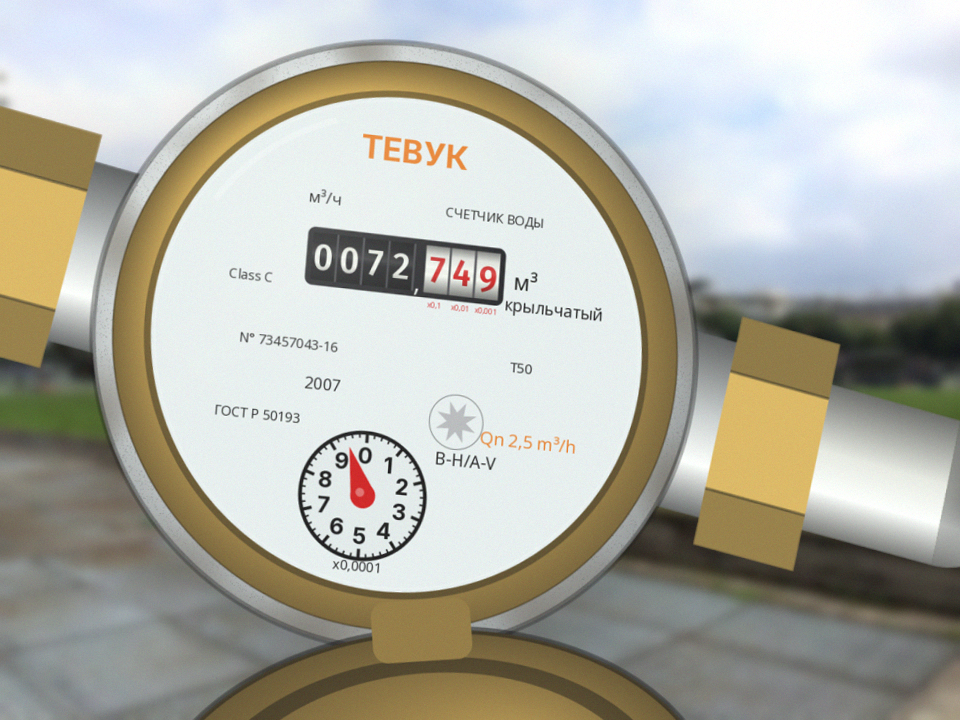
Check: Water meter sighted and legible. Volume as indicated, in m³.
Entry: 72.7489 m³
